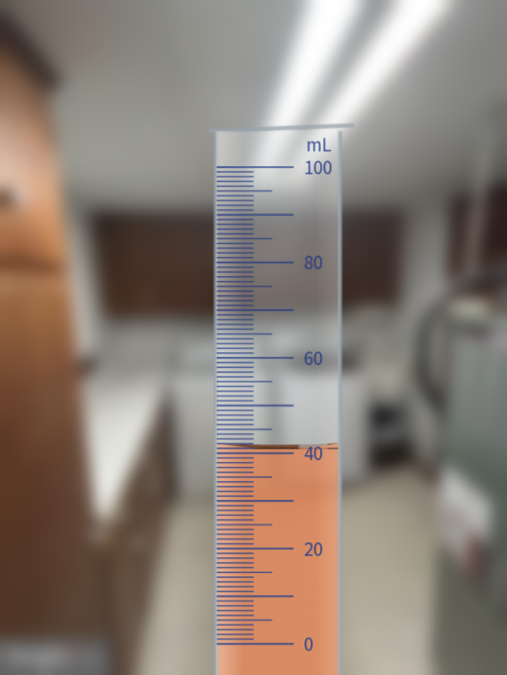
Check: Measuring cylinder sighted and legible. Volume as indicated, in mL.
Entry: 41 mL
